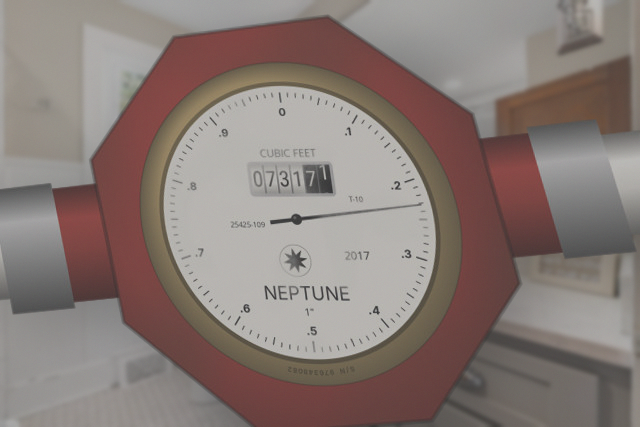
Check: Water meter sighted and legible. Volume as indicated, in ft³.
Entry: 73171.23 ft³
